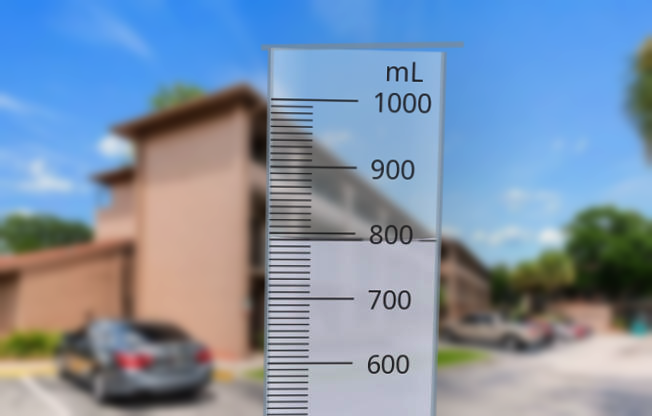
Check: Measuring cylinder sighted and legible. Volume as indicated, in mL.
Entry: 790 mL
